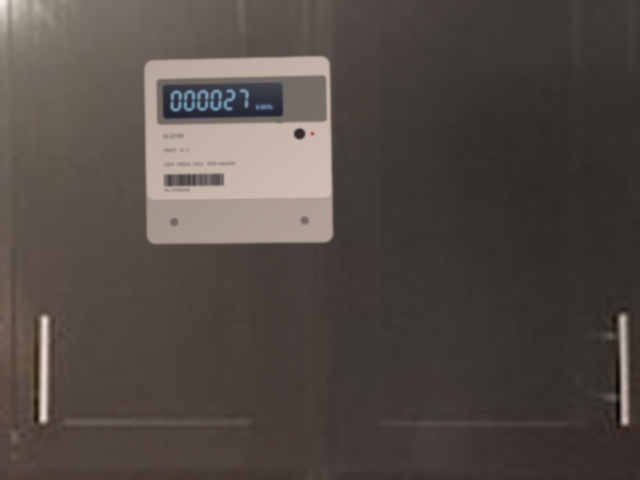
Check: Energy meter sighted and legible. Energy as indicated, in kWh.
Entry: 27 kWh
